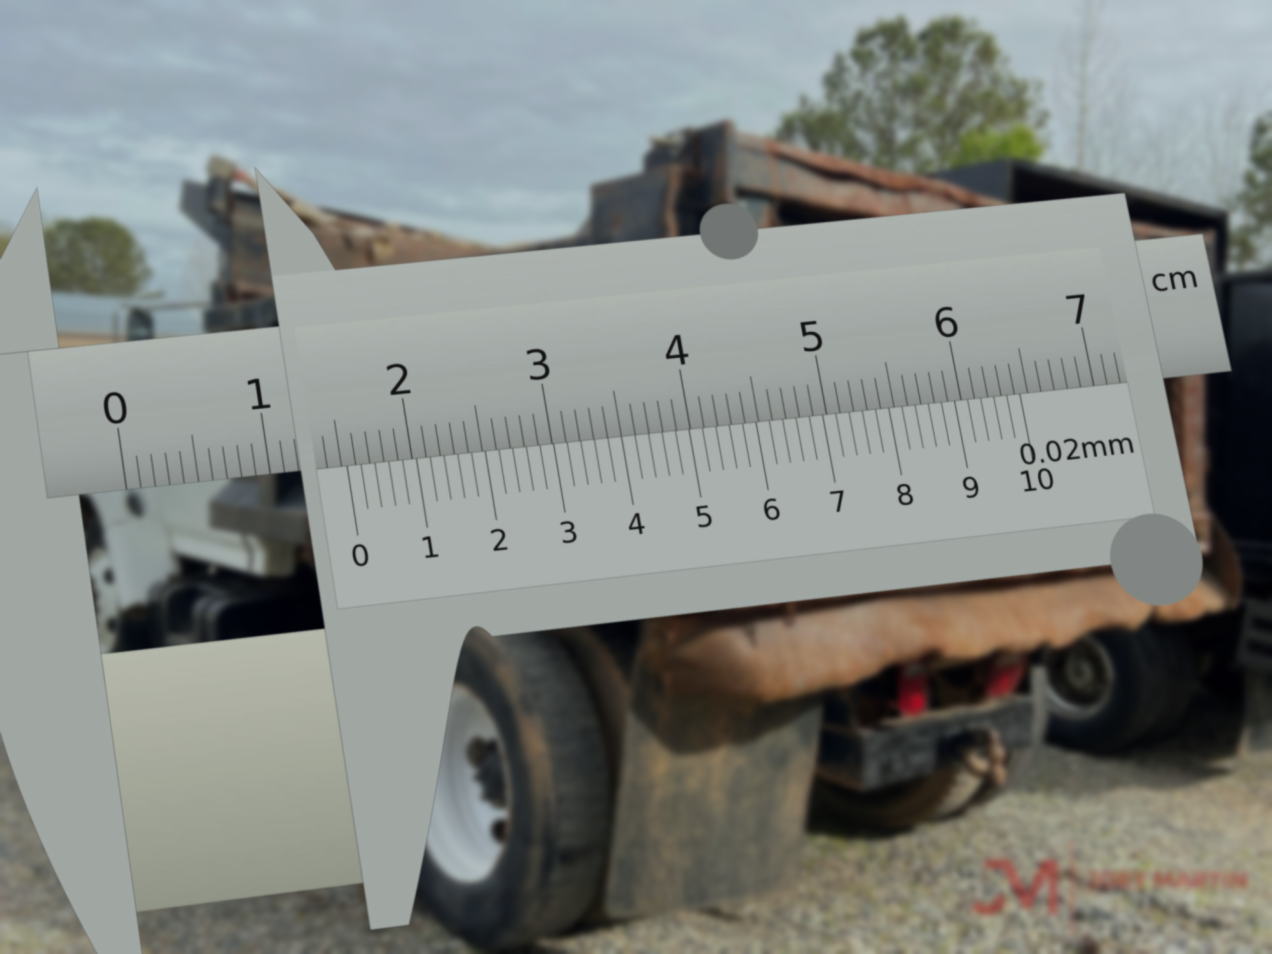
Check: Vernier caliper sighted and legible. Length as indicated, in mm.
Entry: 15.4 mm
